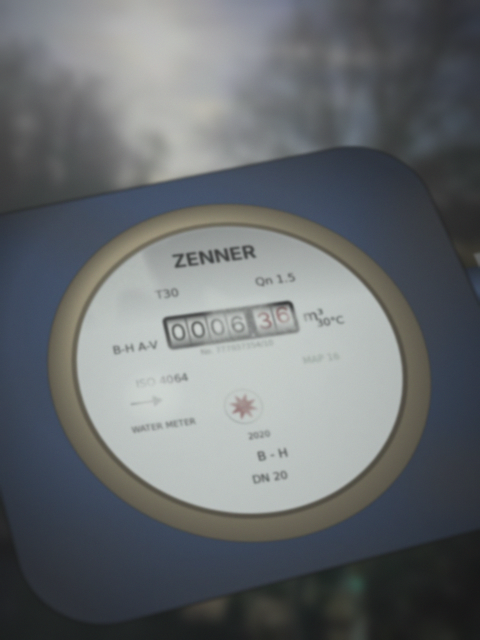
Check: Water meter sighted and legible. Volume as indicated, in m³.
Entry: 6.36 m³
